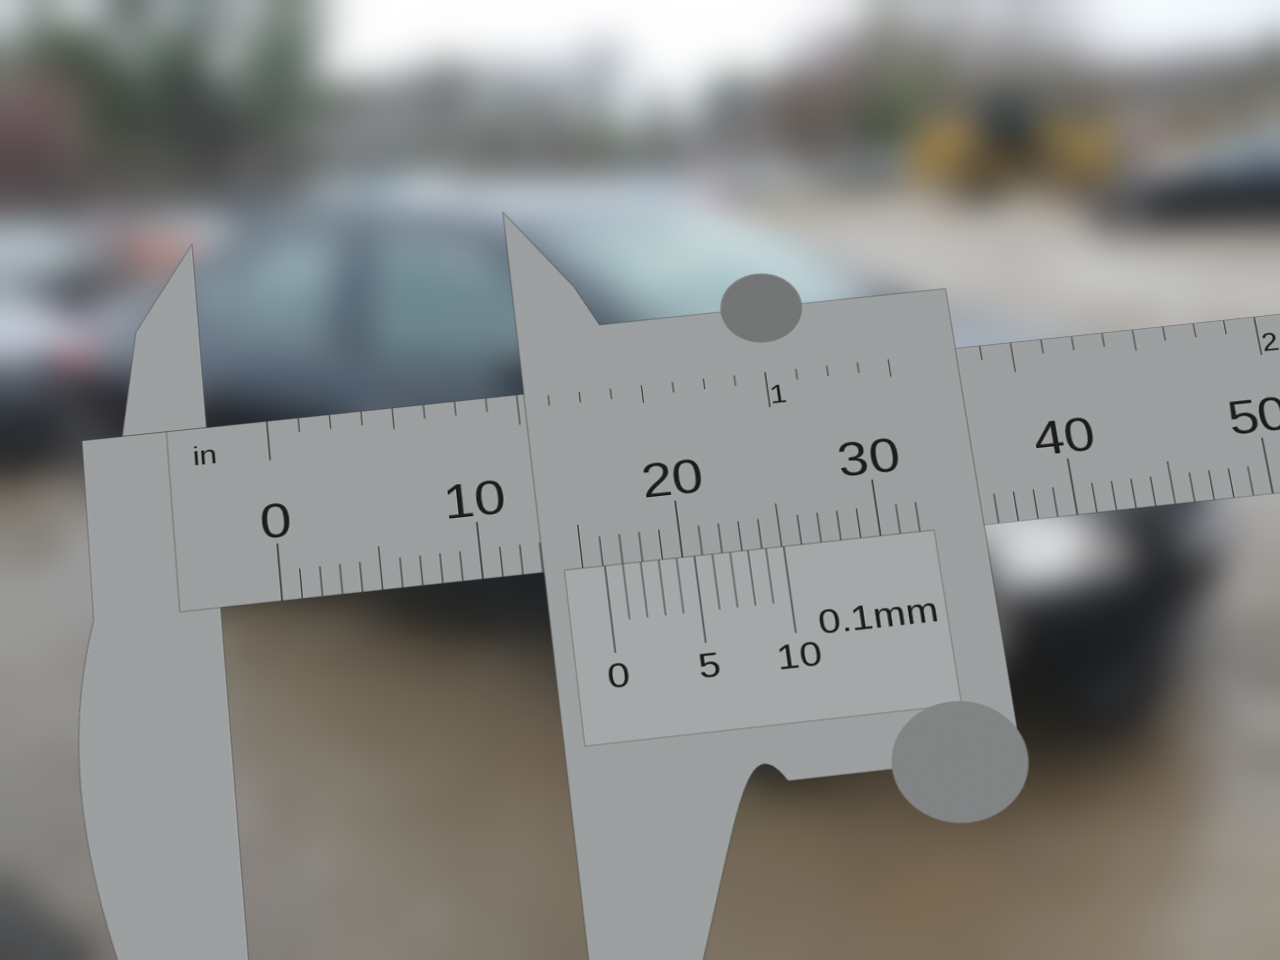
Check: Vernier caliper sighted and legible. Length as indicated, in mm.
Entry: 16.1 mm
